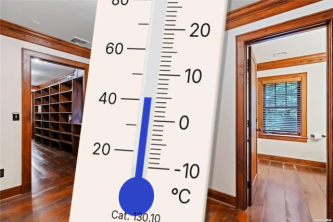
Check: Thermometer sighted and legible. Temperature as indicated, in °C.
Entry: 5 °C
